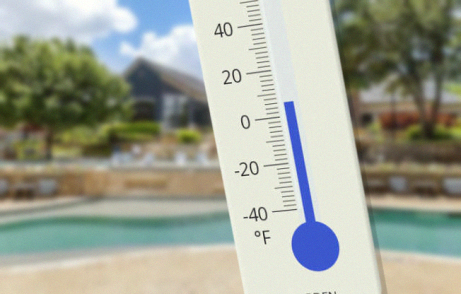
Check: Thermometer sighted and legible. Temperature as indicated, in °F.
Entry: 6 °F
